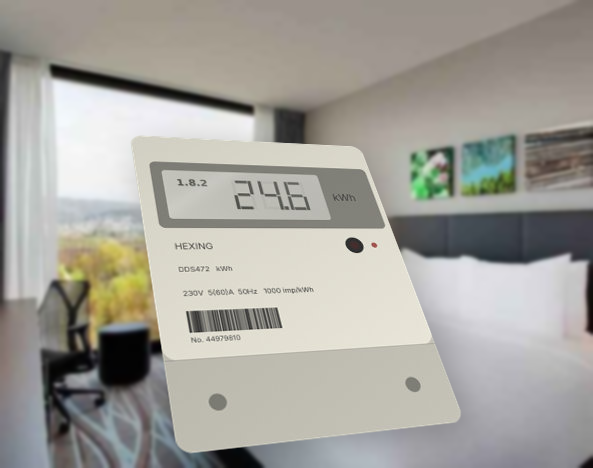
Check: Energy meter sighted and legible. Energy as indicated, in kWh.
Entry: 24.6 kWh
